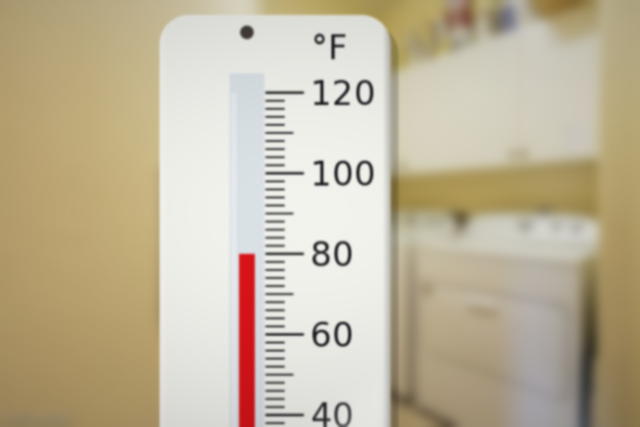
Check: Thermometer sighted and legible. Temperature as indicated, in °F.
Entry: 80 °F
